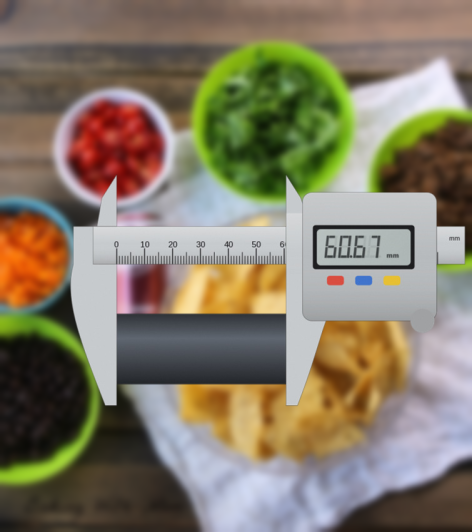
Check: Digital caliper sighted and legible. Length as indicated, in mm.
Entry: 60.67 mm
